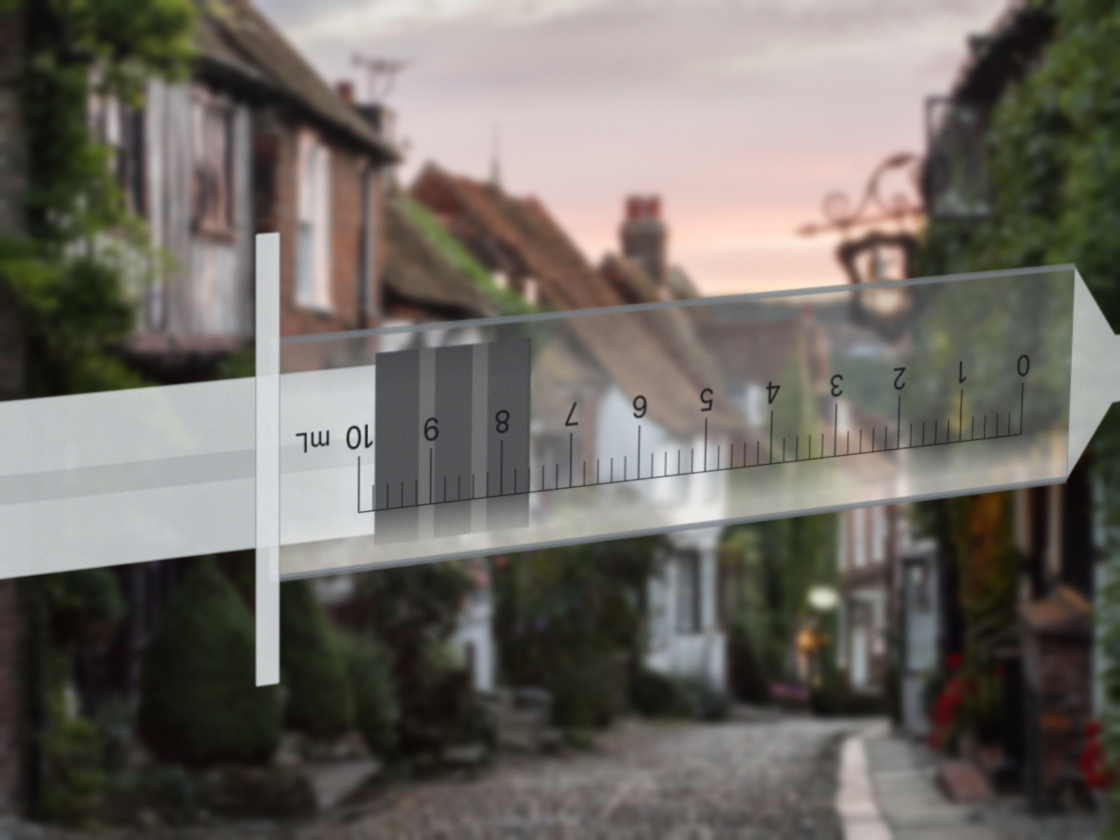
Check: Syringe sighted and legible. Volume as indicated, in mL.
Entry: 7.6 mL
